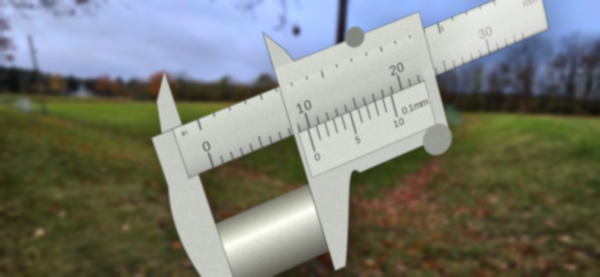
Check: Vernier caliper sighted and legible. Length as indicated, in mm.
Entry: 9.8 mm
